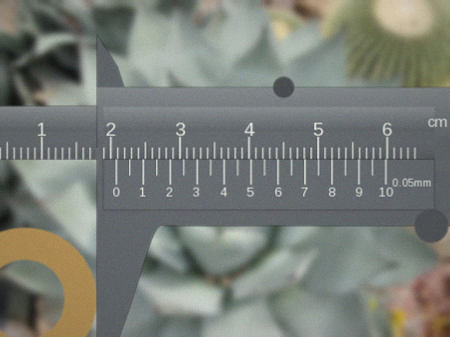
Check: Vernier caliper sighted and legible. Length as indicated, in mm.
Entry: 20.8 mm
